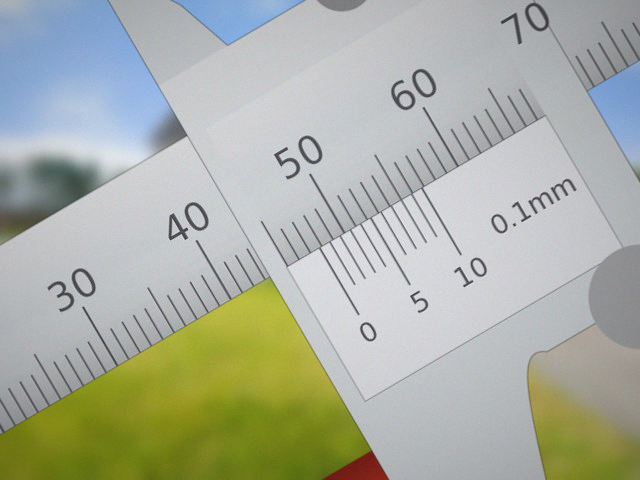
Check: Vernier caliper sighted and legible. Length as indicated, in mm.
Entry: 47.8 mm
